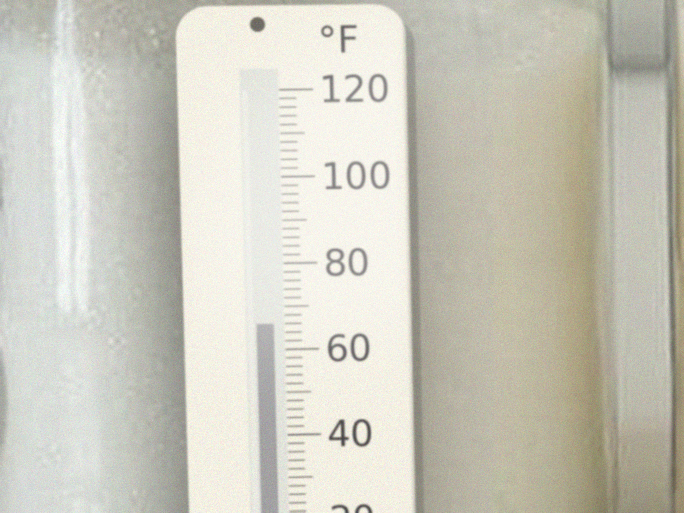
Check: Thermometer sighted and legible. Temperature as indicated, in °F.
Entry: 66 °F
